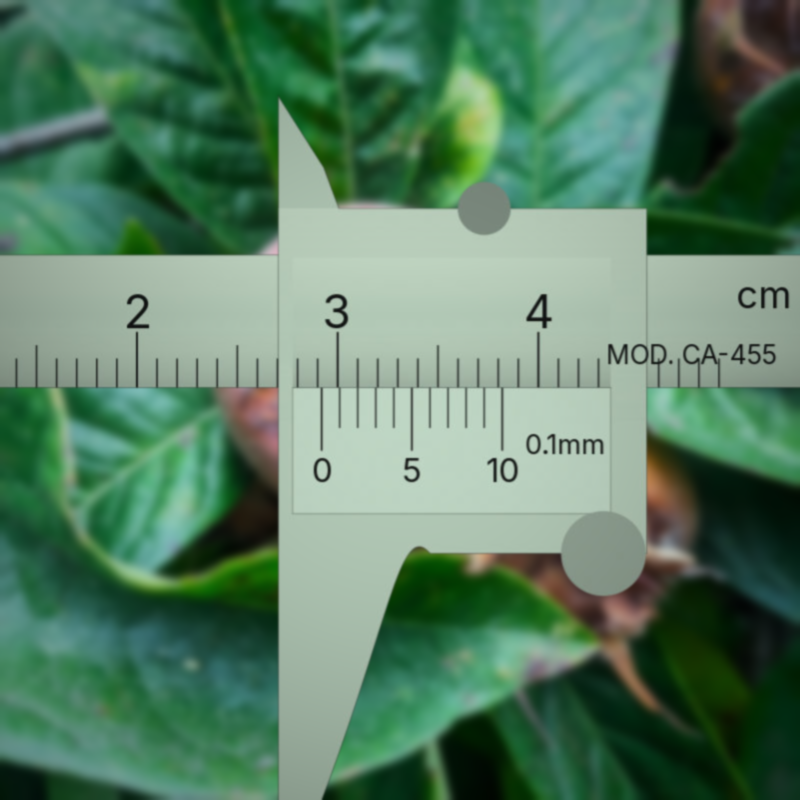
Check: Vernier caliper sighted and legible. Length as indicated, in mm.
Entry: 29.2 mm
